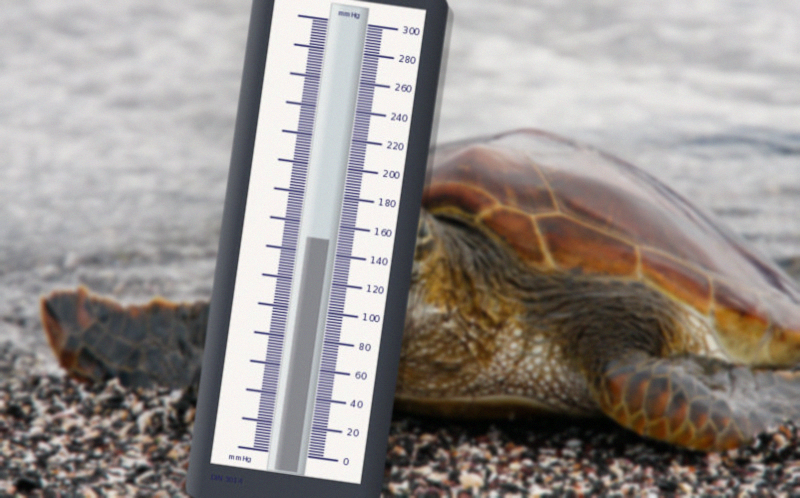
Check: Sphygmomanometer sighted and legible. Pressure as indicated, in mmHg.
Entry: 150 mmHg
